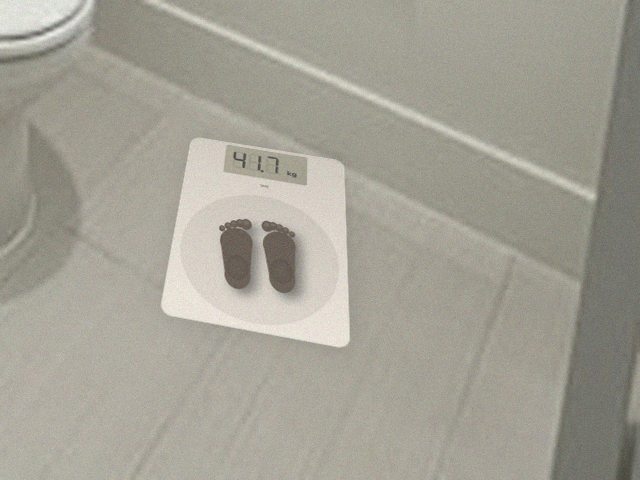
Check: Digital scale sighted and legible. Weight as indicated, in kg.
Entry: 41.7 kg
